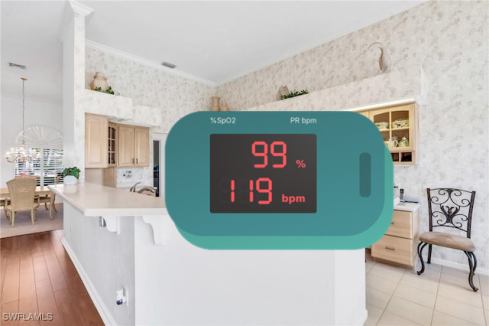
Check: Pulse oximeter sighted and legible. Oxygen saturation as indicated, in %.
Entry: 99 %
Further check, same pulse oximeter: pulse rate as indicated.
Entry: 119 bpm
